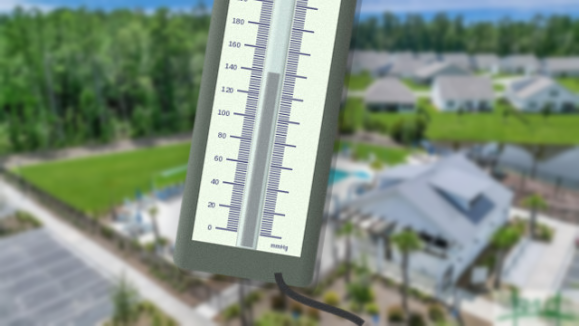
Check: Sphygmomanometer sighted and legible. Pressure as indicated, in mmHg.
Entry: 140 mmHg
